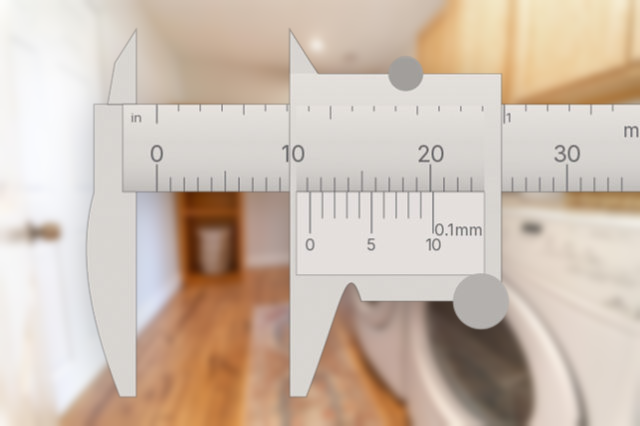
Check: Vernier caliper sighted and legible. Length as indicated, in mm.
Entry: 11.2 mm
